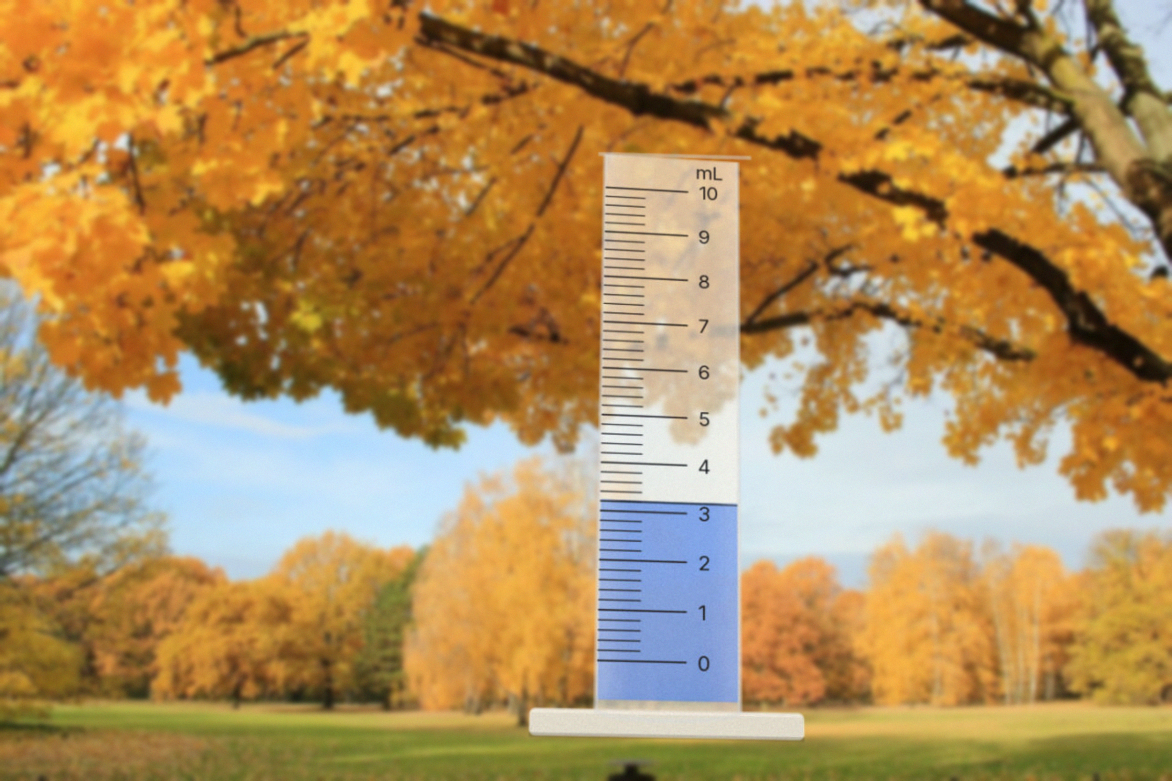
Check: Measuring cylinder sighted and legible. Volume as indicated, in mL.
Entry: 3.2 mL
